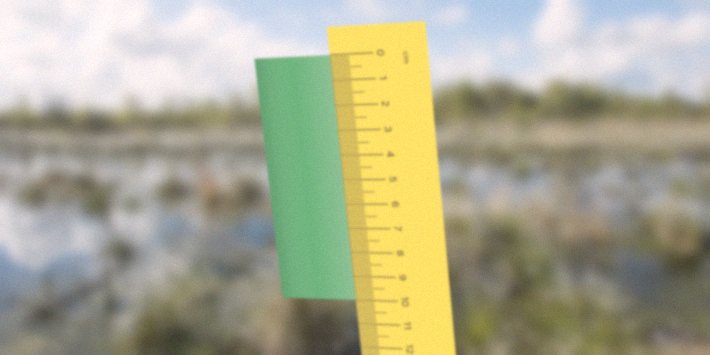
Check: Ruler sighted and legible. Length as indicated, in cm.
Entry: 10 cm
